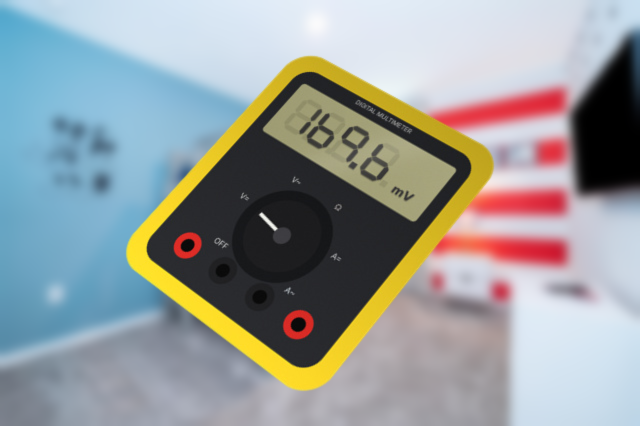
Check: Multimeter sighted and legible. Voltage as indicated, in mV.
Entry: 169.6 mV
